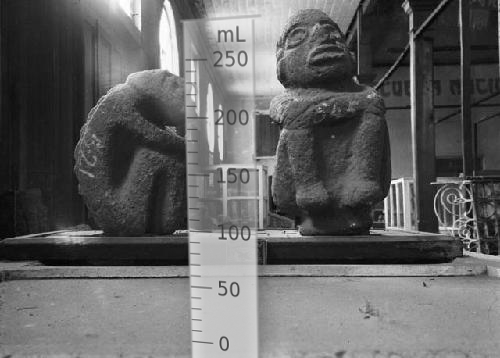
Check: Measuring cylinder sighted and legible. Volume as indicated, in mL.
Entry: 100 mL
